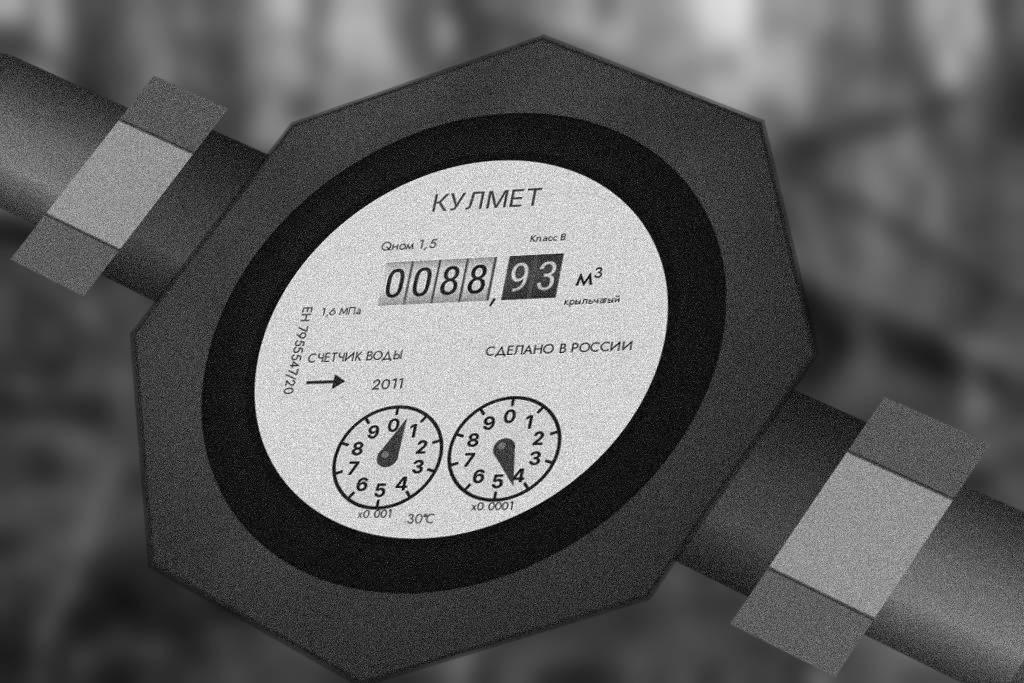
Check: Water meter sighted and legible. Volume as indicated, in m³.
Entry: 88.9304 m³
